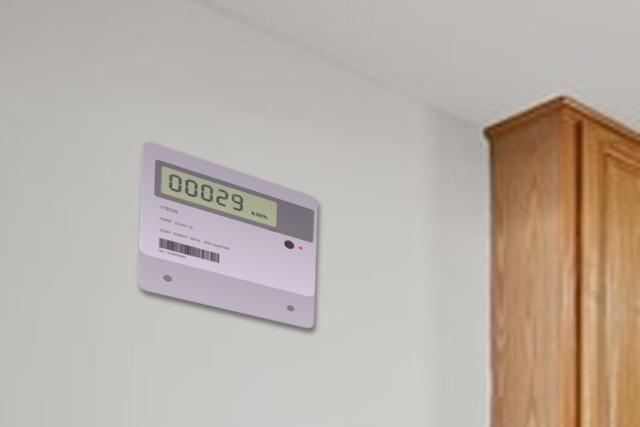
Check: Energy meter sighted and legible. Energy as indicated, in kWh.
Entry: 29 kWh
